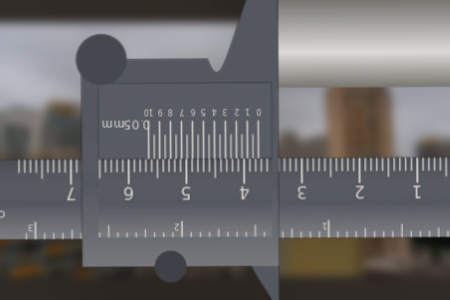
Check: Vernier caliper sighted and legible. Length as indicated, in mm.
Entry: 37.5 mm
